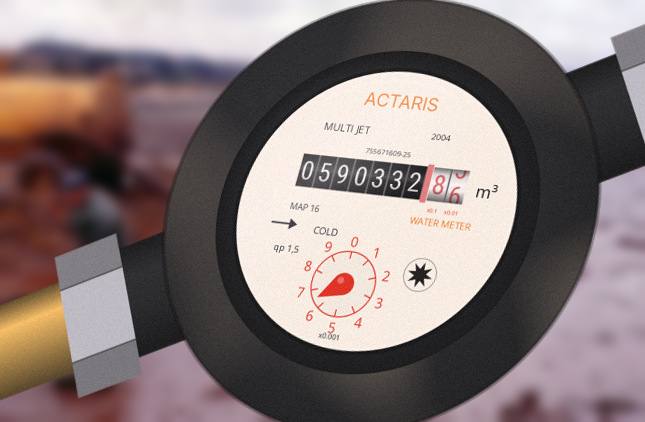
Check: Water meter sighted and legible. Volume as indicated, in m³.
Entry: 590332.856 m³
